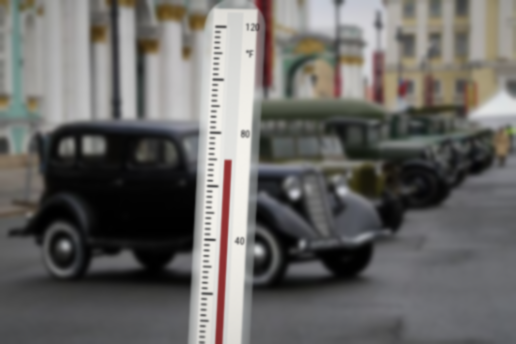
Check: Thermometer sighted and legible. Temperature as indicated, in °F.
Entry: 70 °F
